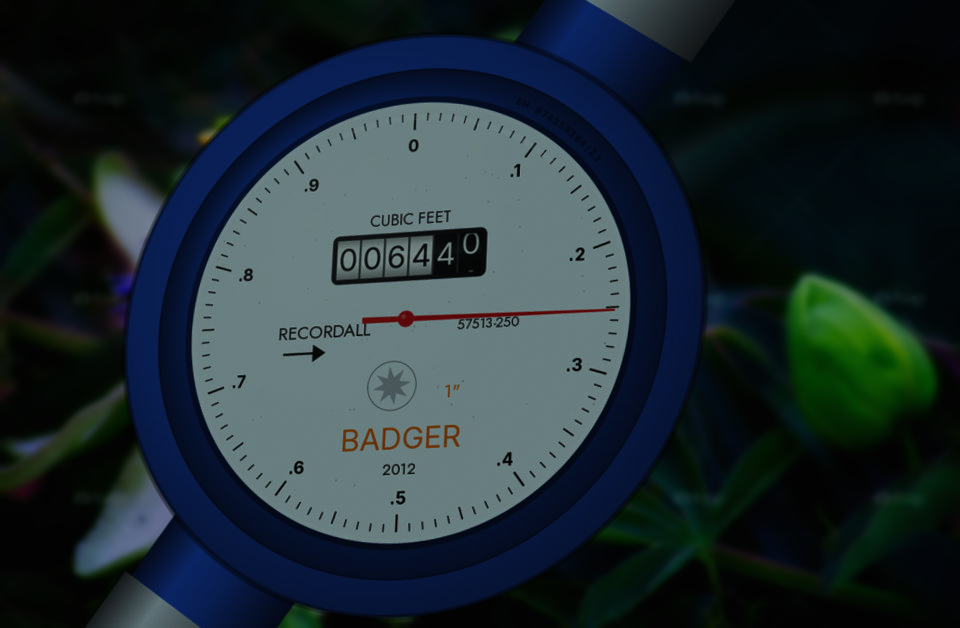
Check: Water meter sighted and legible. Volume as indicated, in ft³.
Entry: 6440.25 ft³
